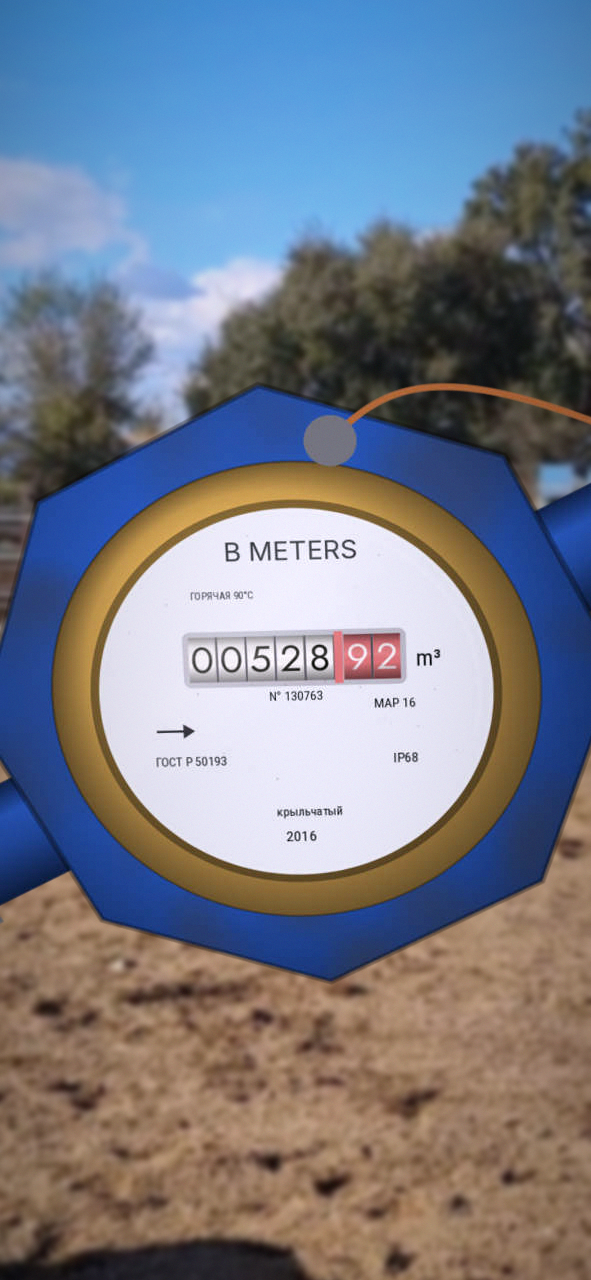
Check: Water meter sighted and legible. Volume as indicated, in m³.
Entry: 528.92 m³
